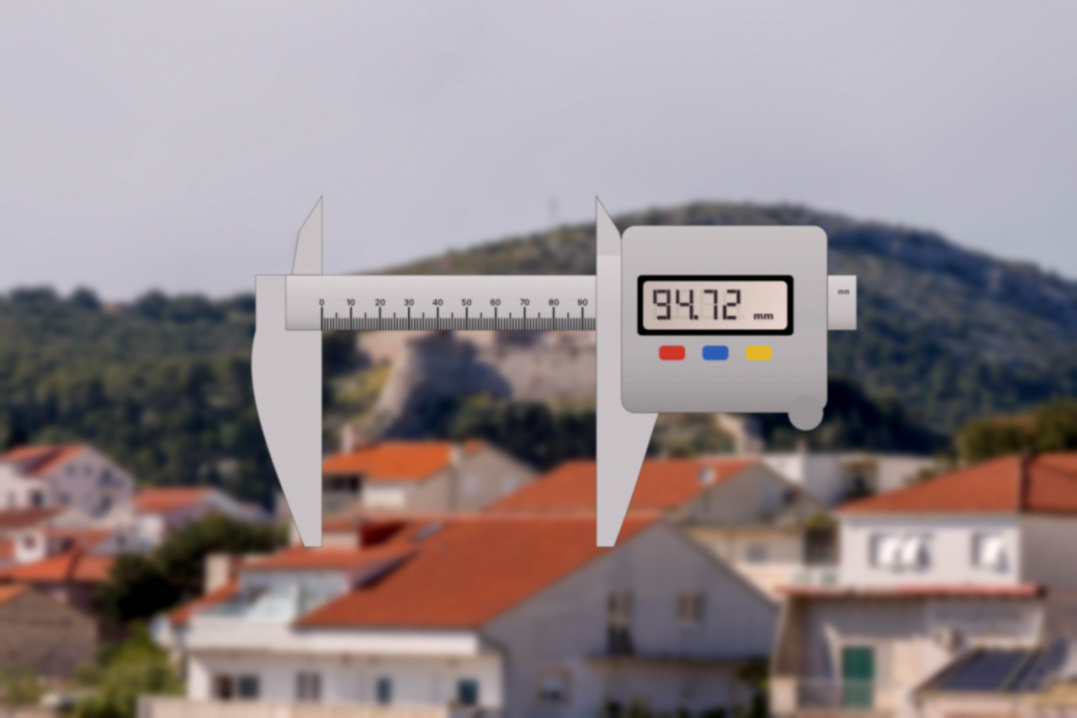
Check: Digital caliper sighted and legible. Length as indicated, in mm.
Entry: 94.72 mm
